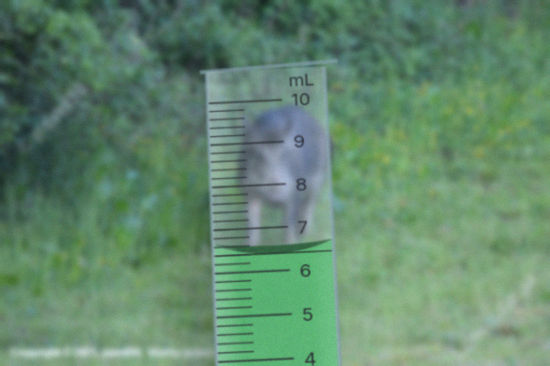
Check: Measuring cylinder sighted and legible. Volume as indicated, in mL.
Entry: 6.4 mL
